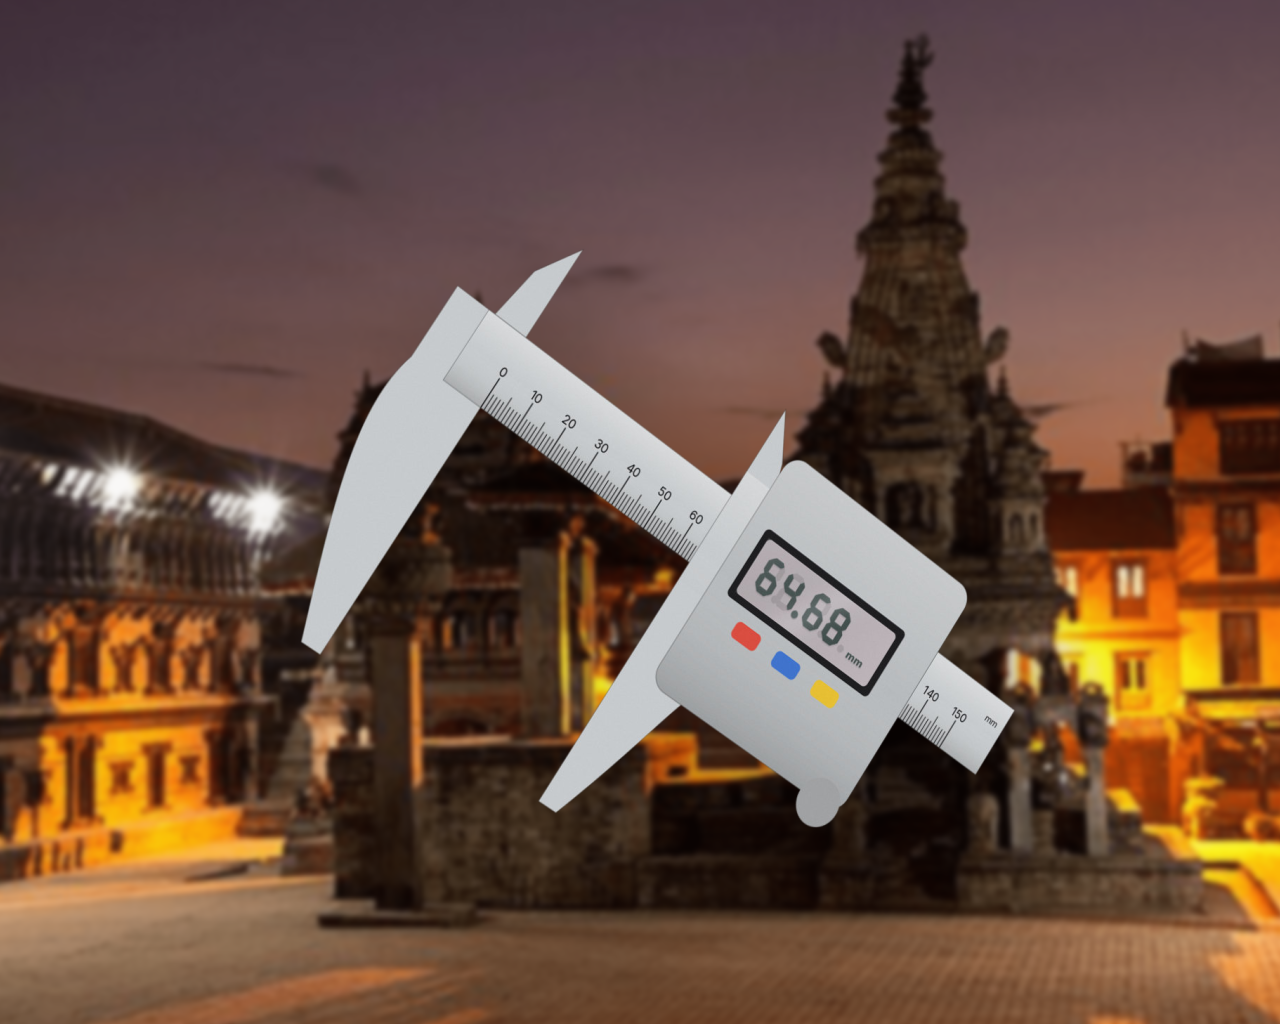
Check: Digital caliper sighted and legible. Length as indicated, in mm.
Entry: 64.68 mm
